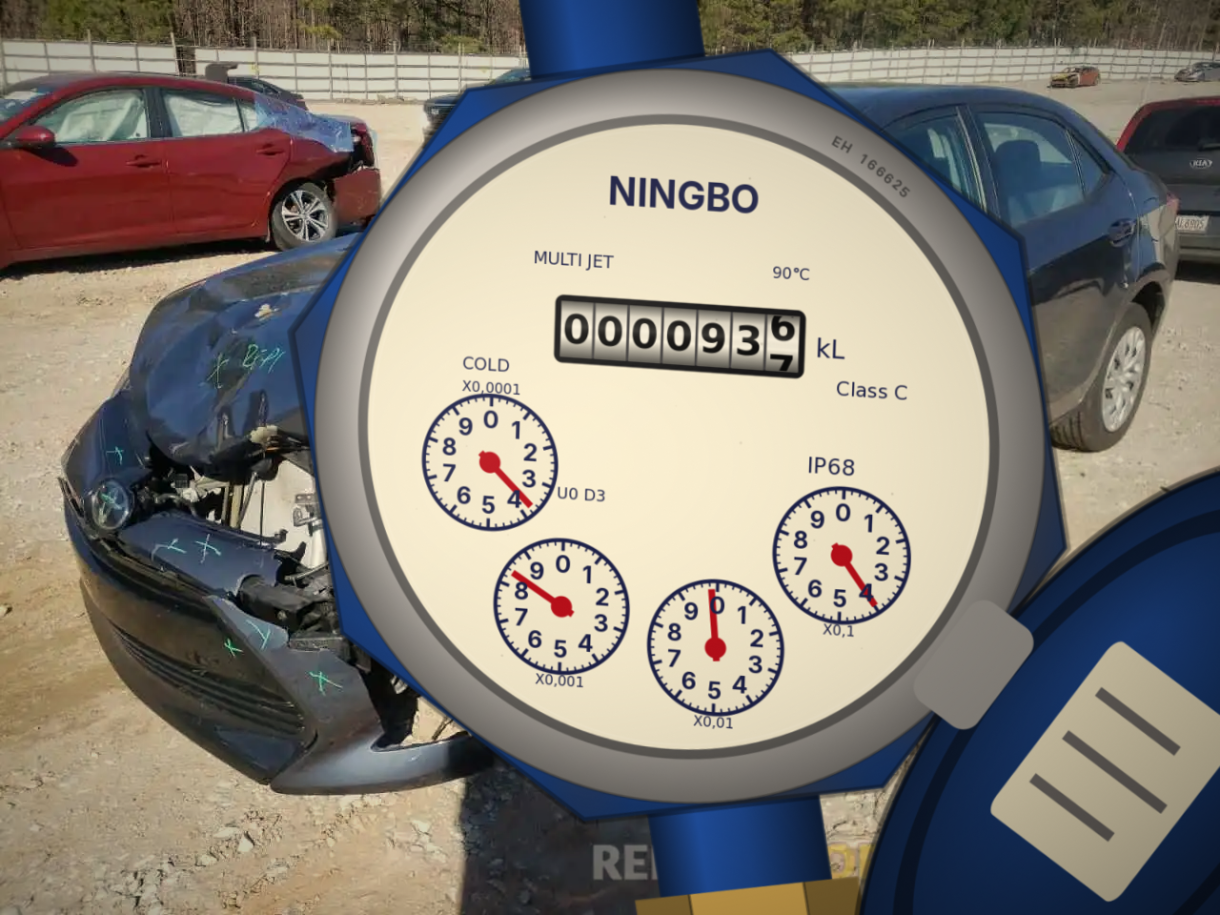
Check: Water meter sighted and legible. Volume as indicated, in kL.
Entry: 936.3983 kL
